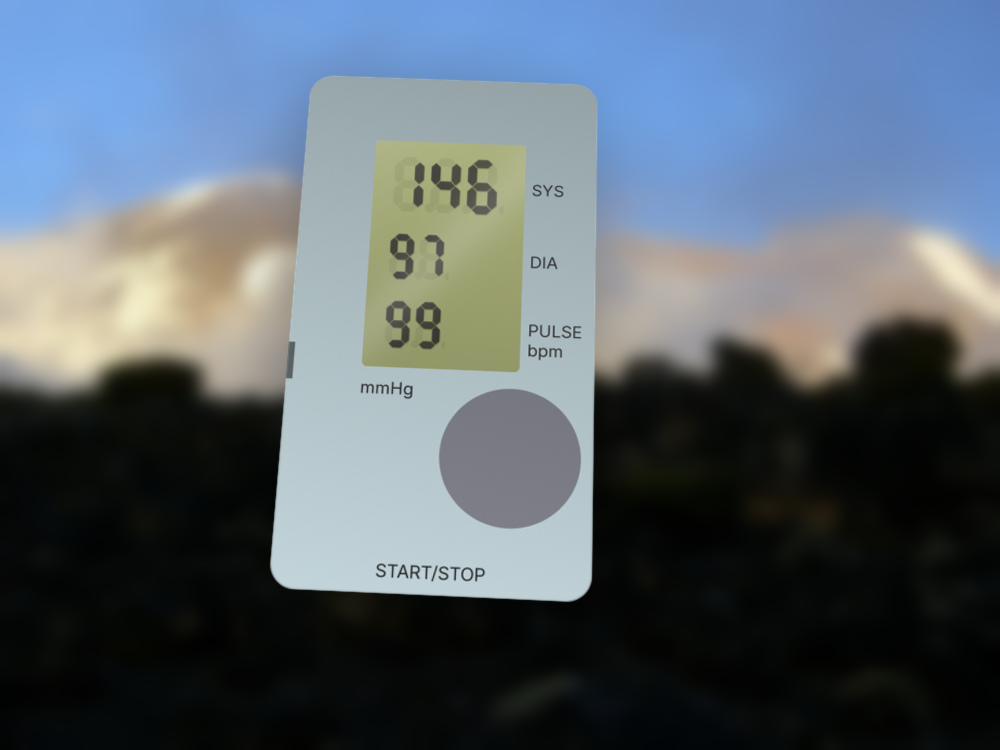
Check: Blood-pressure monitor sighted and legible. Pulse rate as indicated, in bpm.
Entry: 99 bpm
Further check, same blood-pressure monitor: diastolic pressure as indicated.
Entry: 97 mmHg
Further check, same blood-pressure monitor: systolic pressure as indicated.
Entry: 146 mmHg
